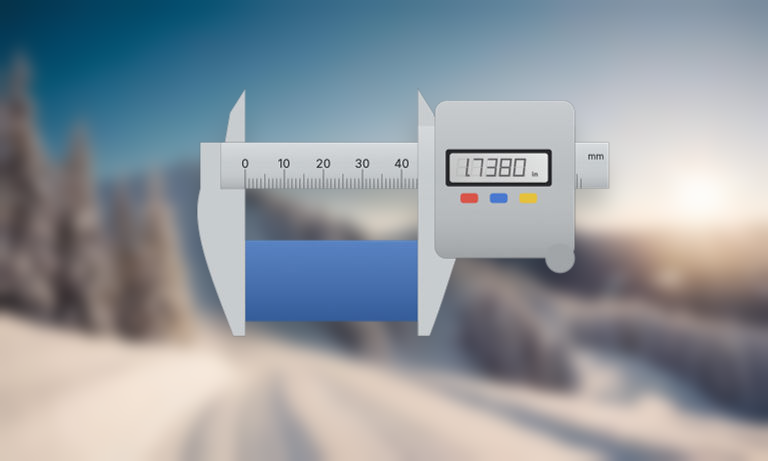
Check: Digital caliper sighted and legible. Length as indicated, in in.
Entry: 1.7380 in
